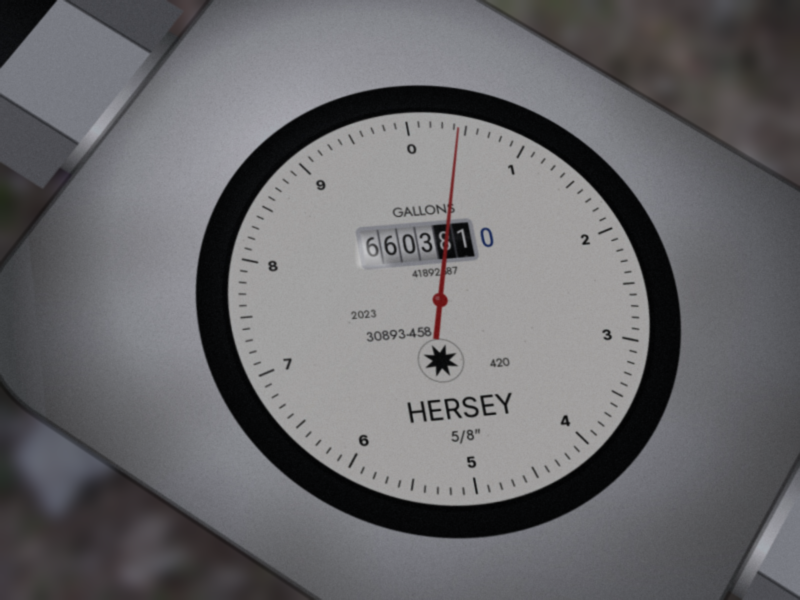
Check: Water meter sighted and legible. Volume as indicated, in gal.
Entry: 6603810.4 gal
